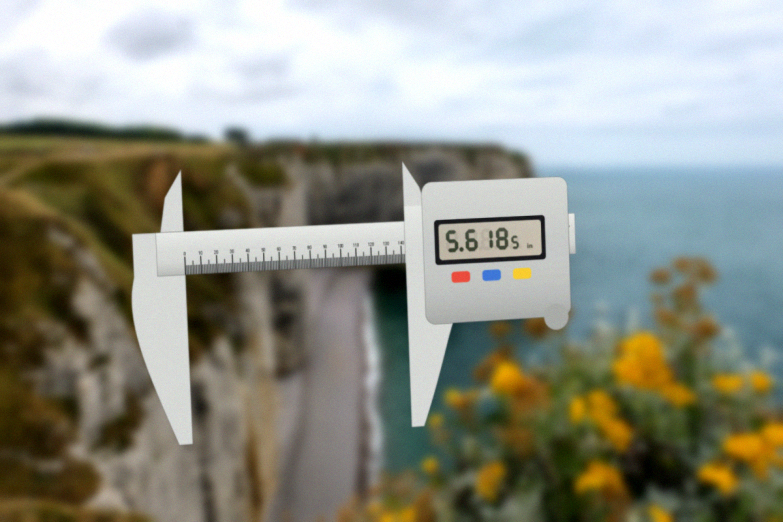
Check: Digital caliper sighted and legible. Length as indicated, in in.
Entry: 5.6185 in
